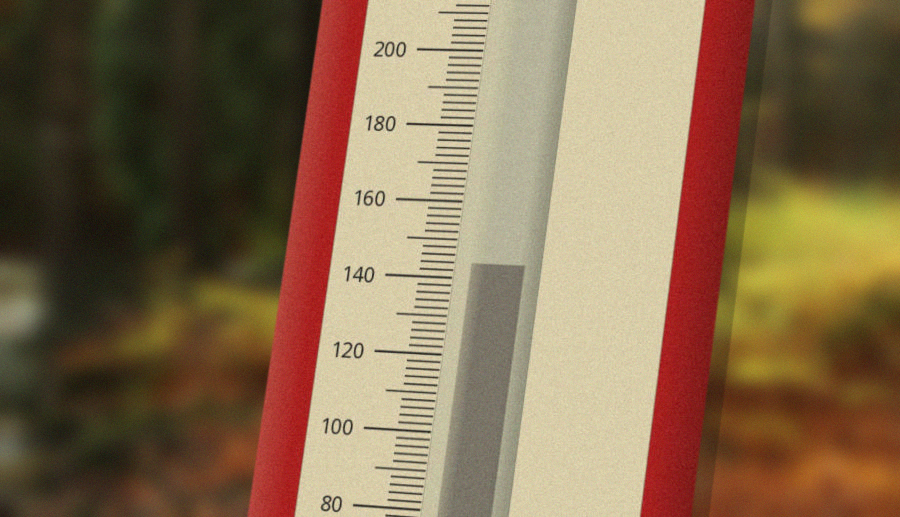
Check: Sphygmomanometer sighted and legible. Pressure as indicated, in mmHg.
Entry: 144 mmHg
